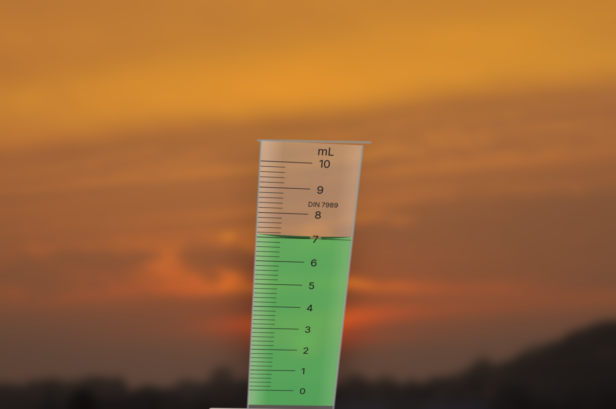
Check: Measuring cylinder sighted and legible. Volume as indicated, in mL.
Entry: 7 mL
